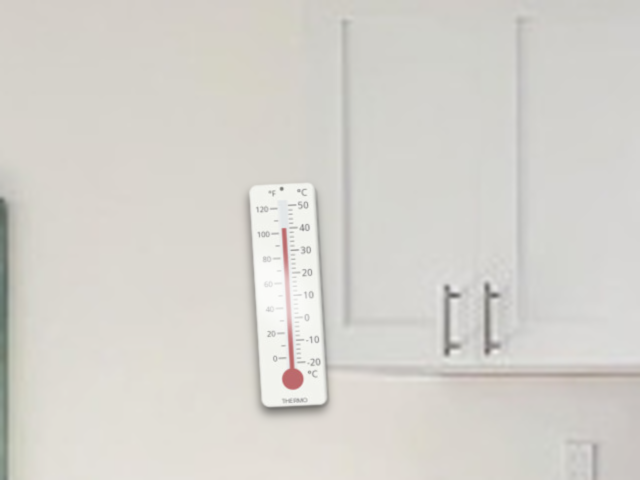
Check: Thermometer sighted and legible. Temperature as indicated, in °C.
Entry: 40 °C
